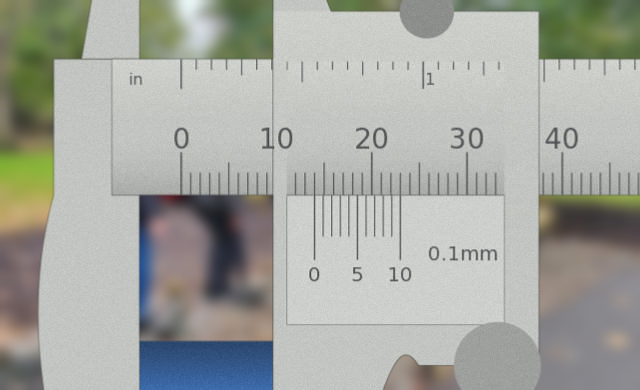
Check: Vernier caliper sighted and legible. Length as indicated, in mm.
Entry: 14.0 mm
